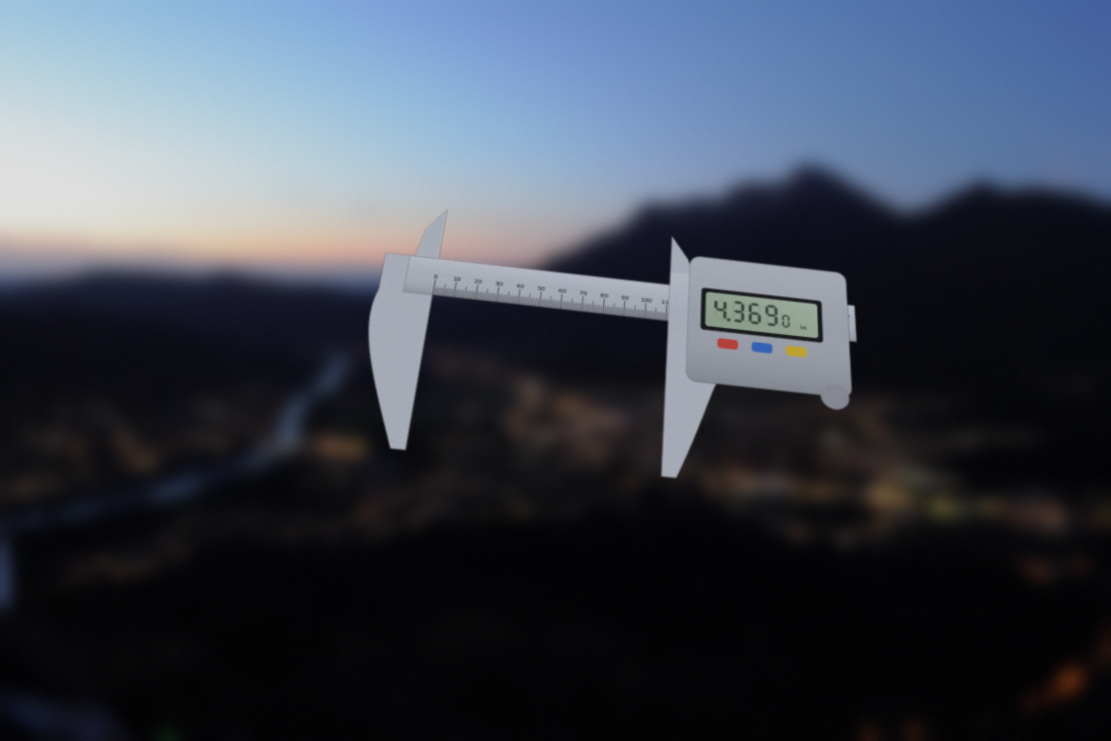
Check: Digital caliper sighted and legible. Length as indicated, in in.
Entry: 4.3690 in
